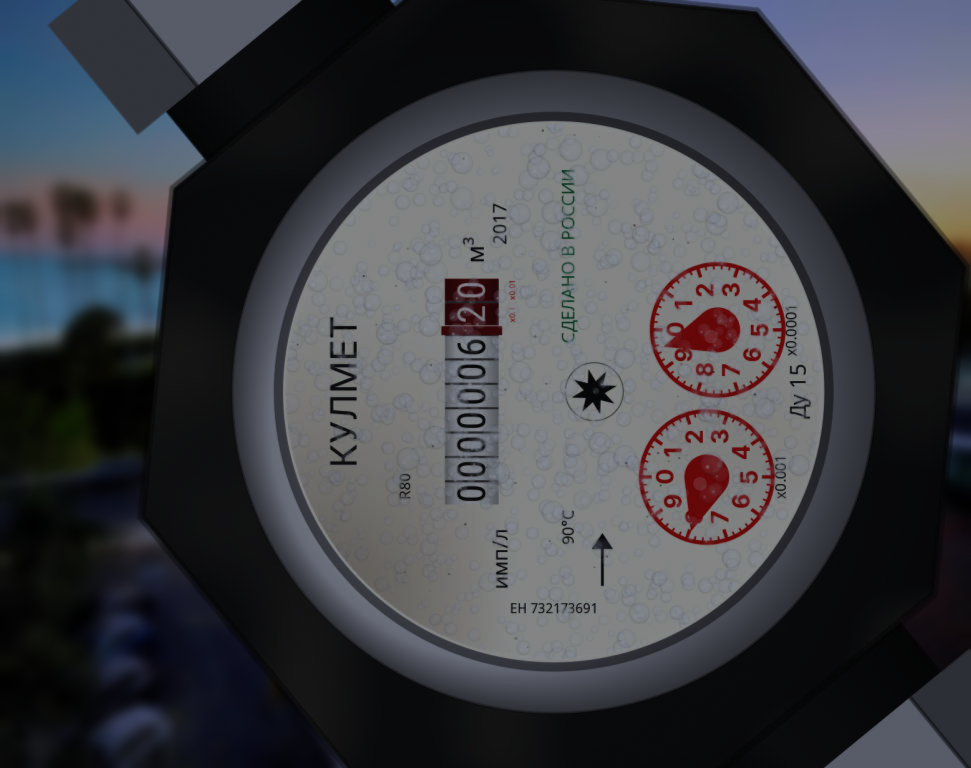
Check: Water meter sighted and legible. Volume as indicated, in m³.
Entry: 6.2079 m³
